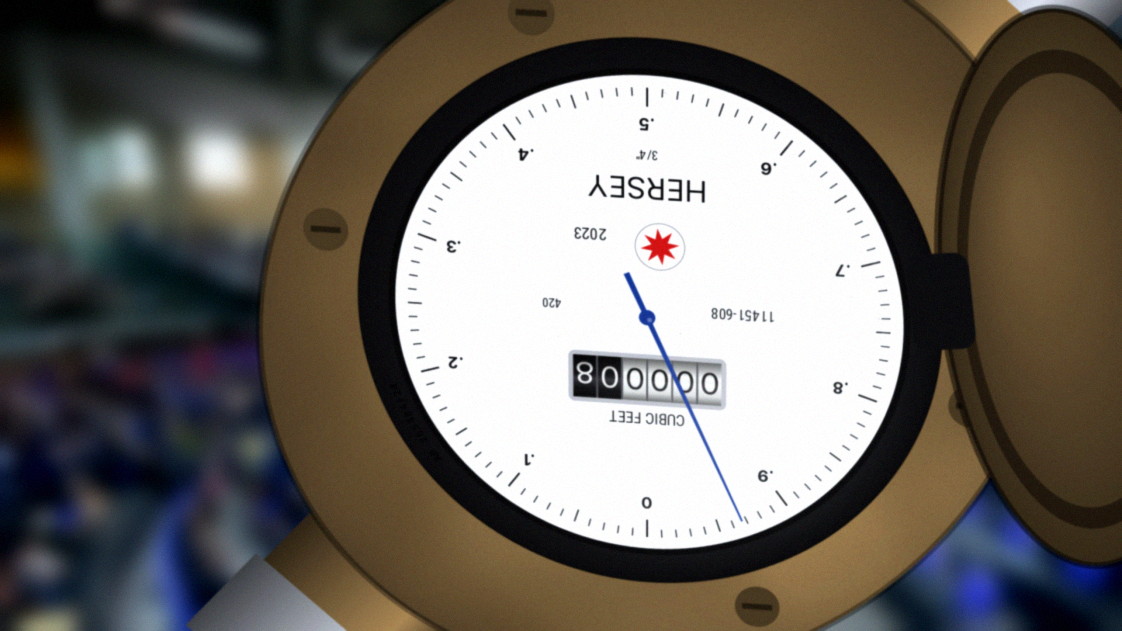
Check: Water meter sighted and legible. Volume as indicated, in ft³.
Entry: 7.93 ft³
